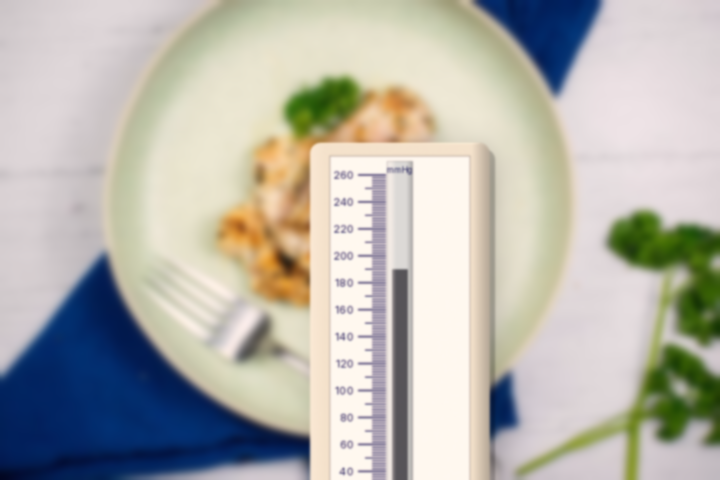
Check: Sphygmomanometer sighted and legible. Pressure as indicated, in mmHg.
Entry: 190 mmHg
